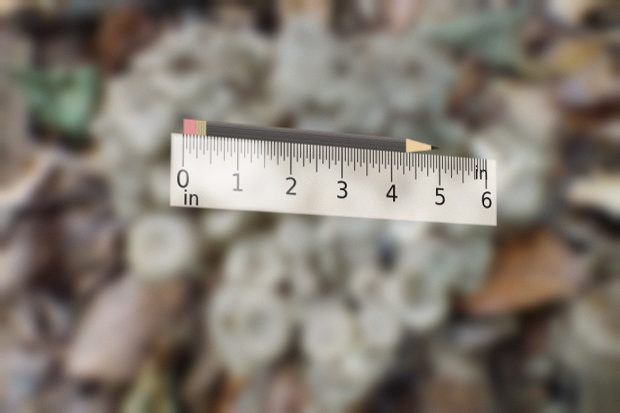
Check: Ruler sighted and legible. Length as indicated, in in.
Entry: 5 in
